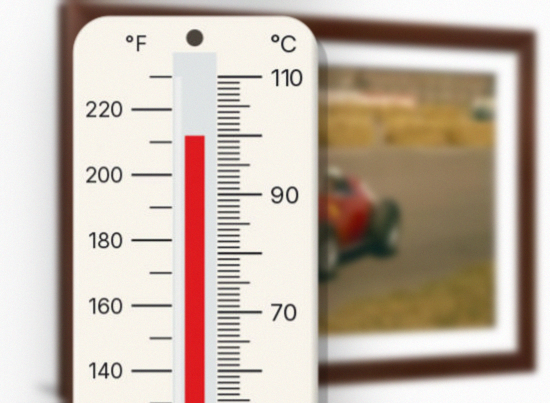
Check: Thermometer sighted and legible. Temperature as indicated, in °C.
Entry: 100 °C
